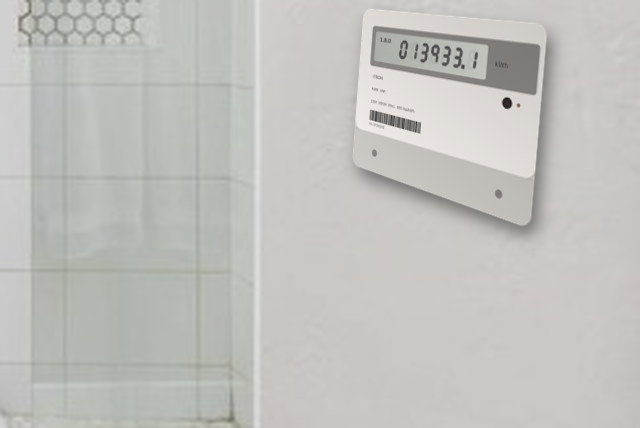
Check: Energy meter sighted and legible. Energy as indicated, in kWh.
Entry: 13933.1 kWh
